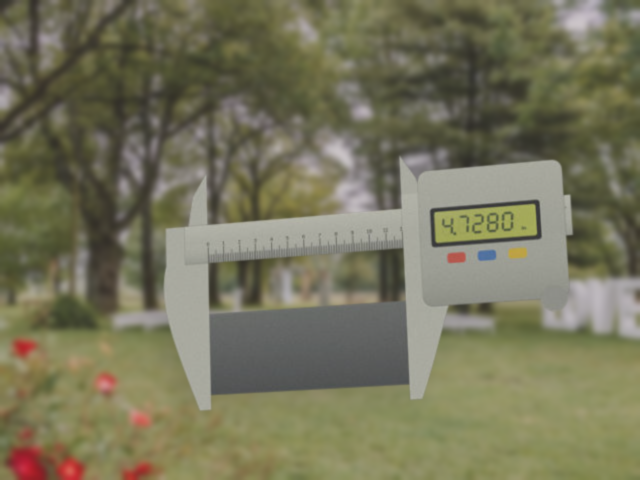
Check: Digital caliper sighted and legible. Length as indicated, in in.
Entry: 4.7280 in
